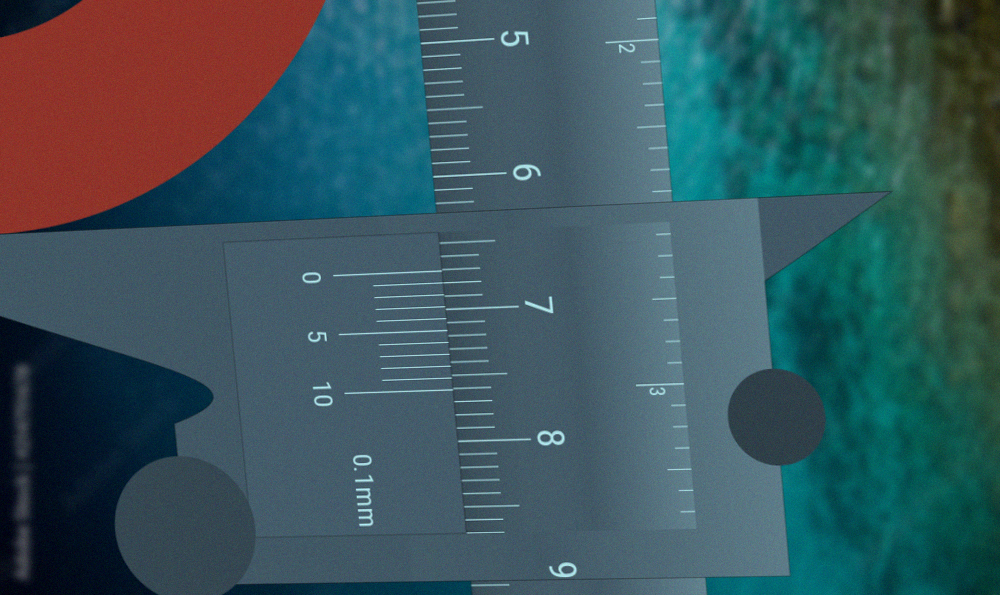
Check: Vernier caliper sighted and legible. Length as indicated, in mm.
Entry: 67.1 mm
